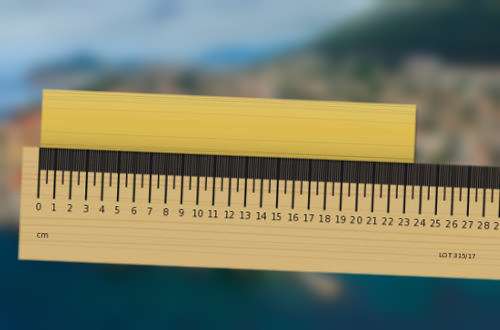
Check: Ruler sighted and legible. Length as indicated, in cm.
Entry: 23.5 cm
